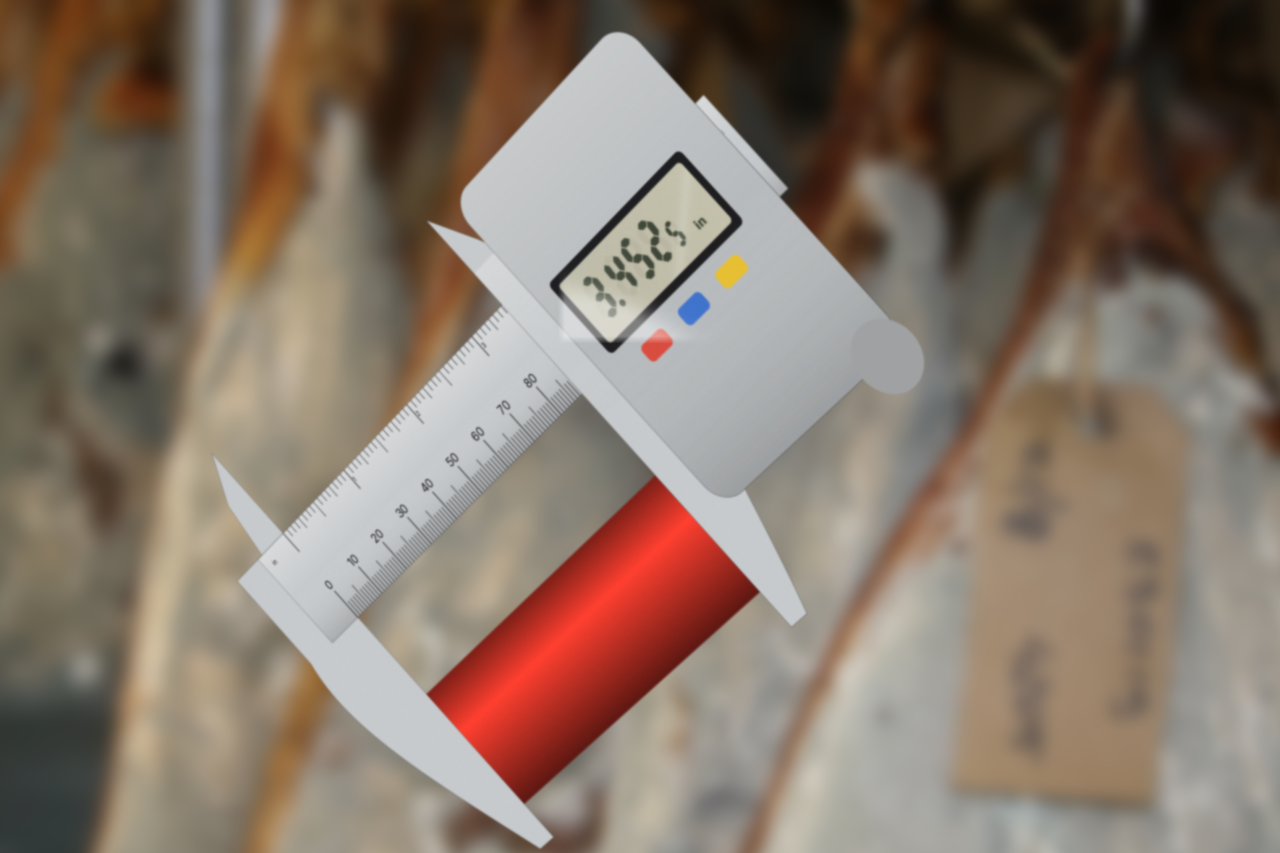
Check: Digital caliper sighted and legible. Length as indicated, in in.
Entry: 3.4525 in
